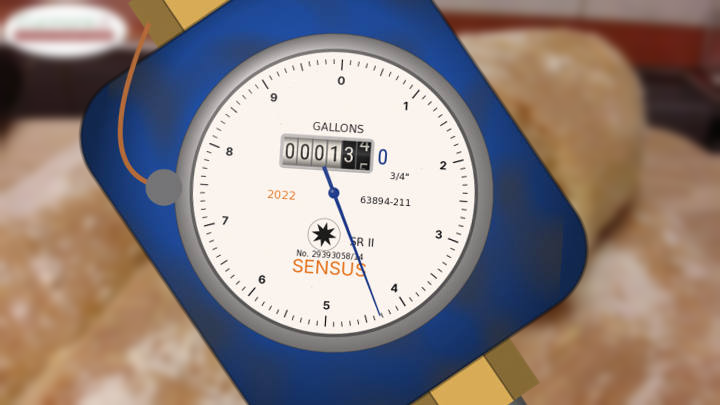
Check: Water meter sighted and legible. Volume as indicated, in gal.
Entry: 1344.3 gal
